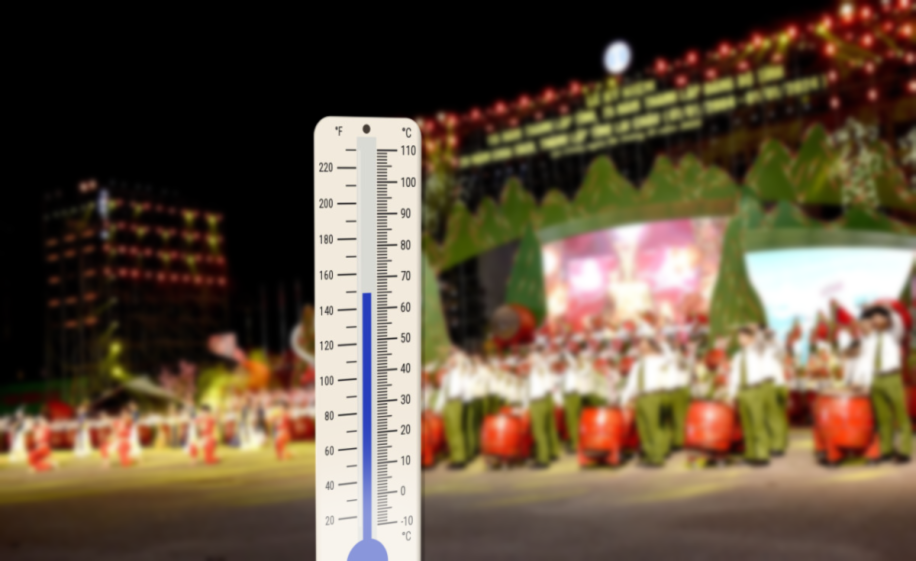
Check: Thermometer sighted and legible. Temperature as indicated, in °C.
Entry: 65 °C
